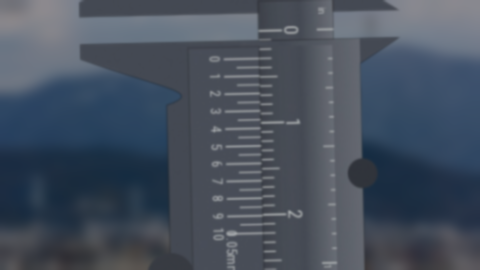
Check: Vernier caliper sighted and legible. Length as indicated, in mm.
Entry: 3.0 mm
